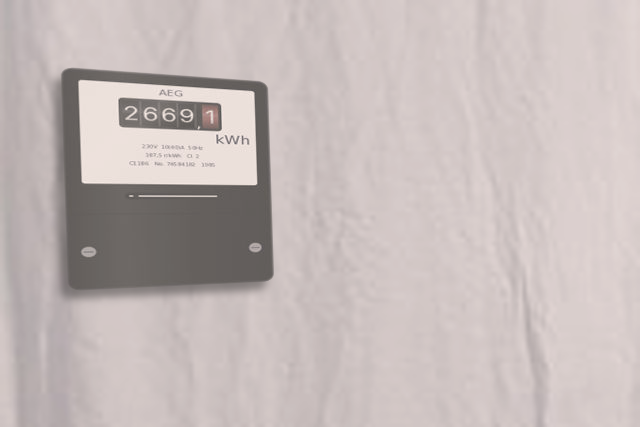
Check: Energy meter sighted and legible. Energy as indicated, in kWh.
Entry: 2669.1 kWh
